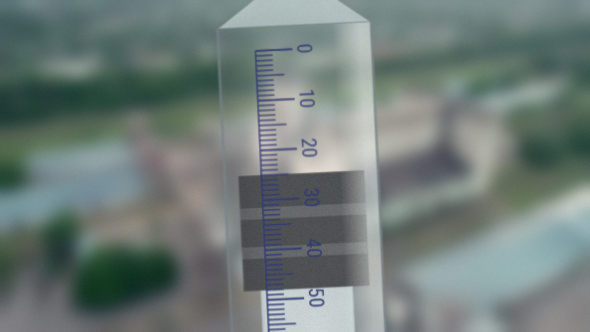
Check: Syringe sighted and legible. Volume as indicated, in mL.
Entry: 25 mL
